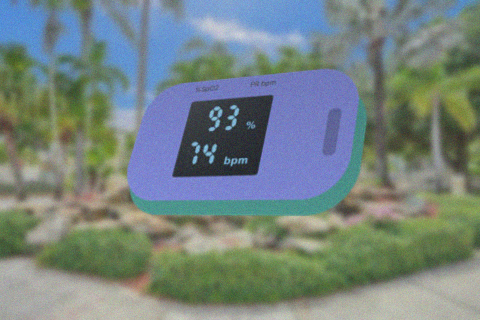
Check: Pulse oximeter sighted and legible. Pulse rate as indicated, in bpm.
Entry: 74 bpm
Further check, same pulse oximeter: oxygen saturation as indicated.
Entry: 93 %
